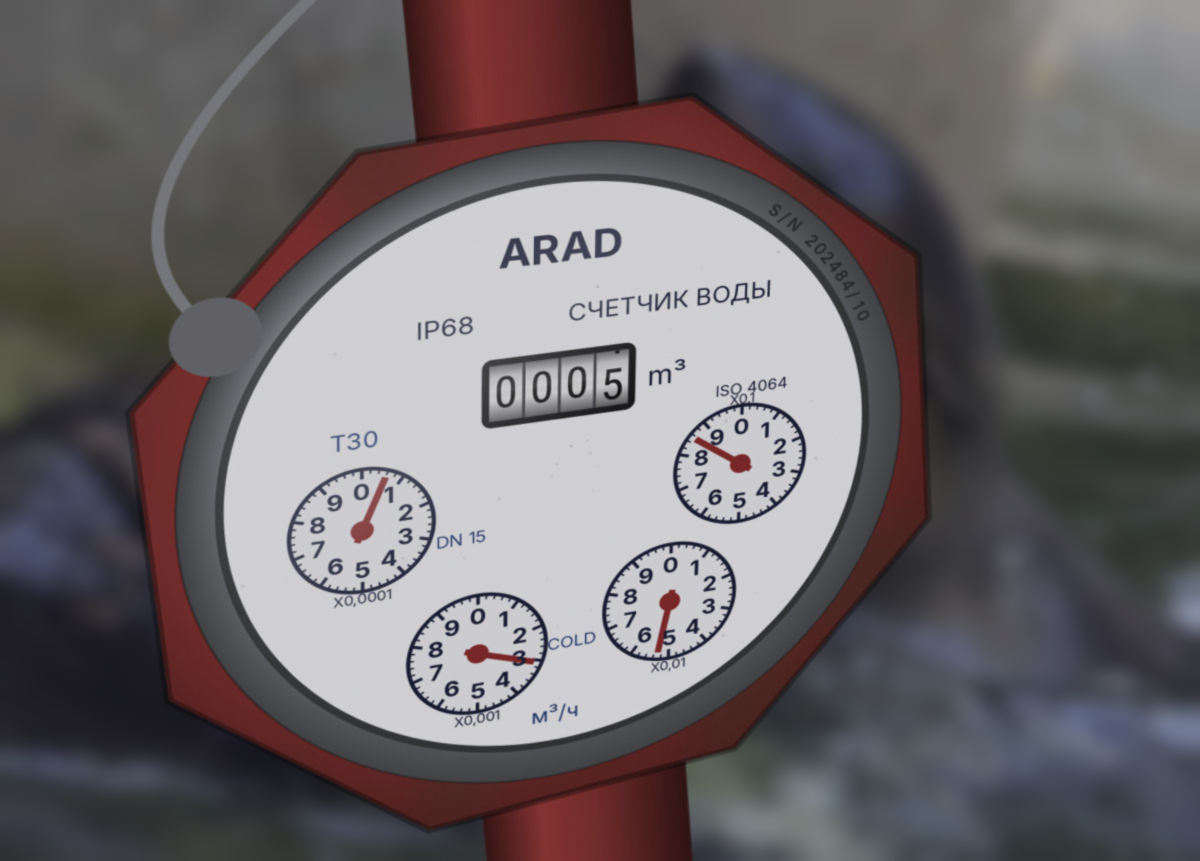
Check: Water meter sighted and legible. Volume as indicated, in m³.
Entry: 4.8530 m³
